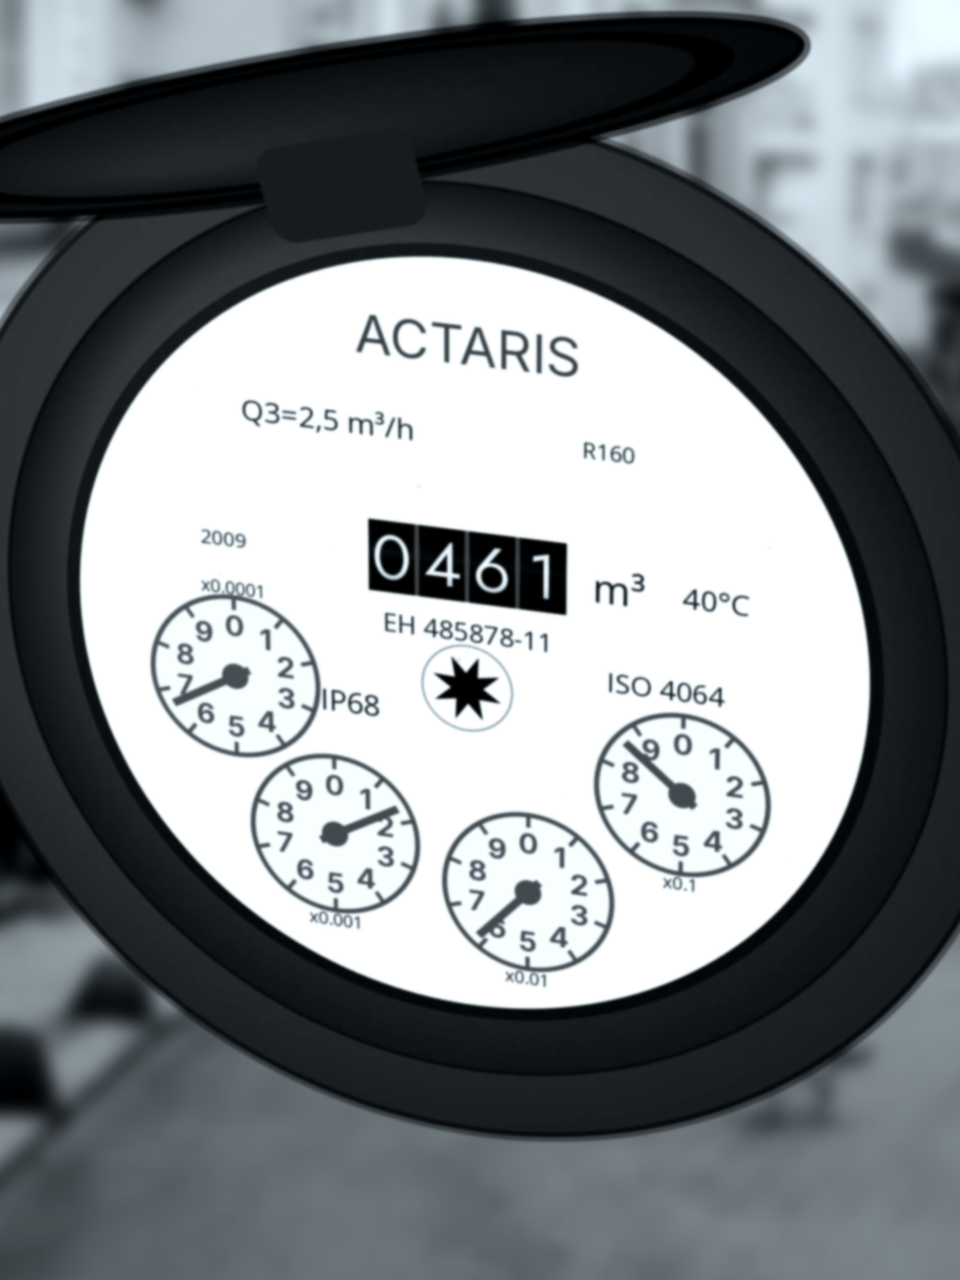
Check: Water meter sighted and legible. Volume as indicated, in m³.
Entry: 461.8616 m³
